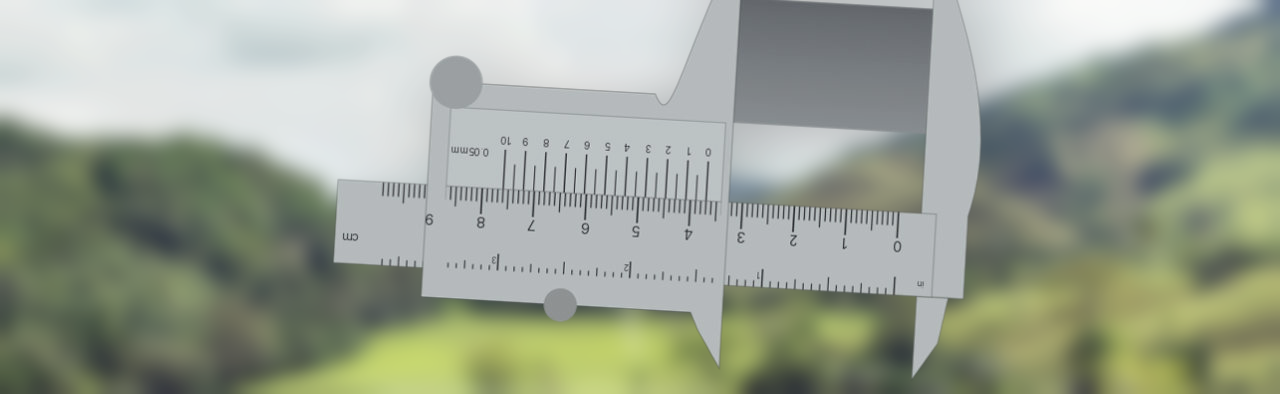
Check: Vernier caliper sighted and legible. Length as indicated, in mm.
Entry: 37.0 mm
